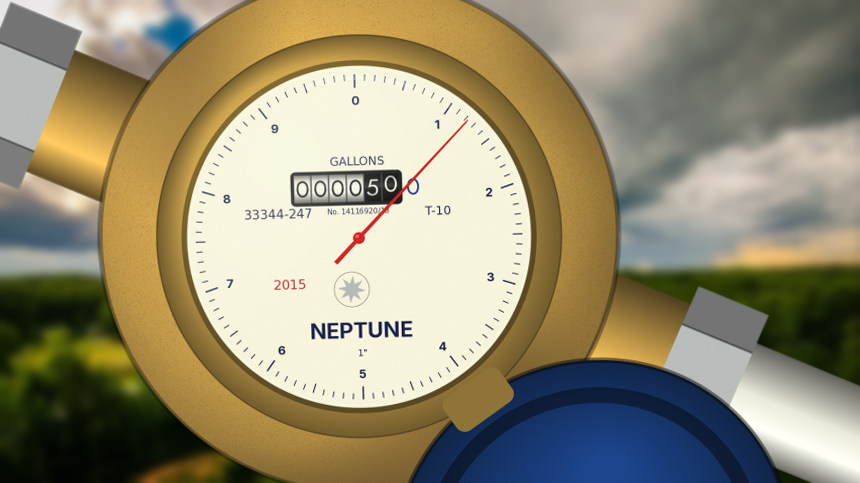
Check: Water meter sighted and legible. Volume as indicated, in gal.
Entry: 501.2 gal
